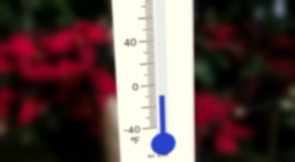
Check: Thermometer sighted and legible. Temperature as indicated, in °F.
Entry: -10 °F
